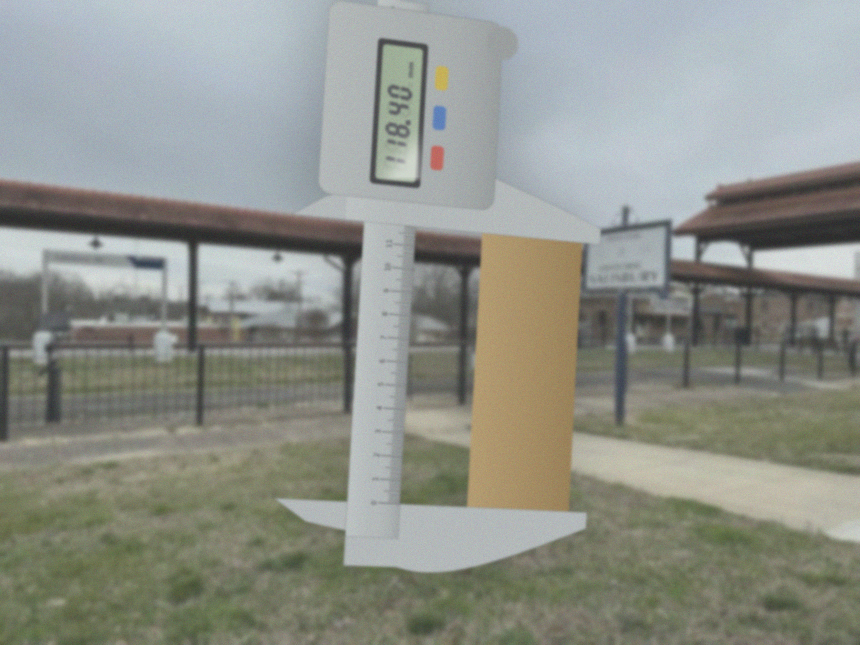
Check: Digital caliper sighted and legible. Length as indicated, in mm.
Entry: 118.40 mm
